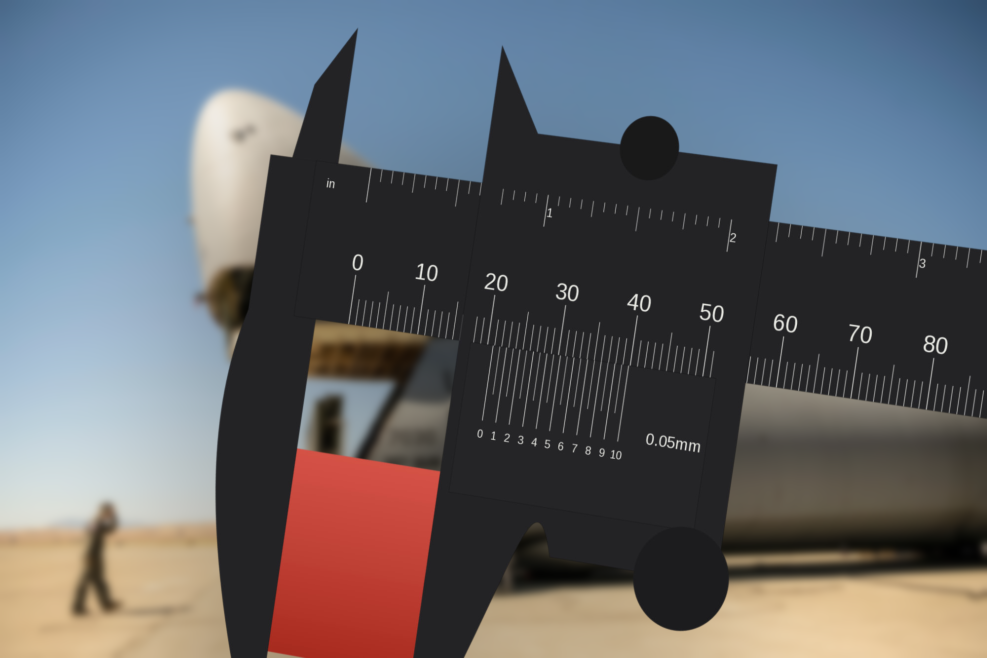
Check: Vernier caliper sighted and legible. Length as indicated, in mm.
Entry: 20.8 mm
